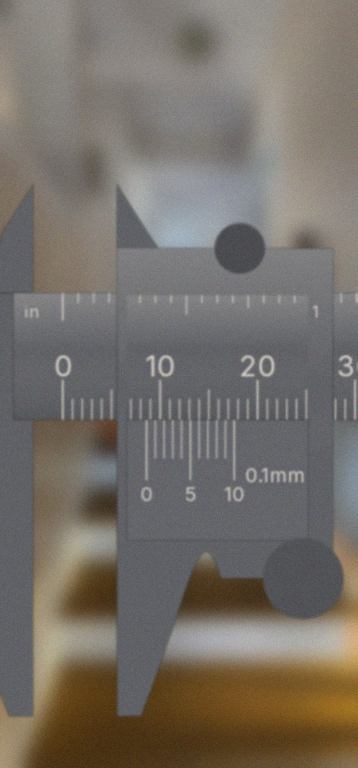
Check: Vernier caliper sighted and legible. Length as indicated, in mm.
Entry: 8.6 mm
